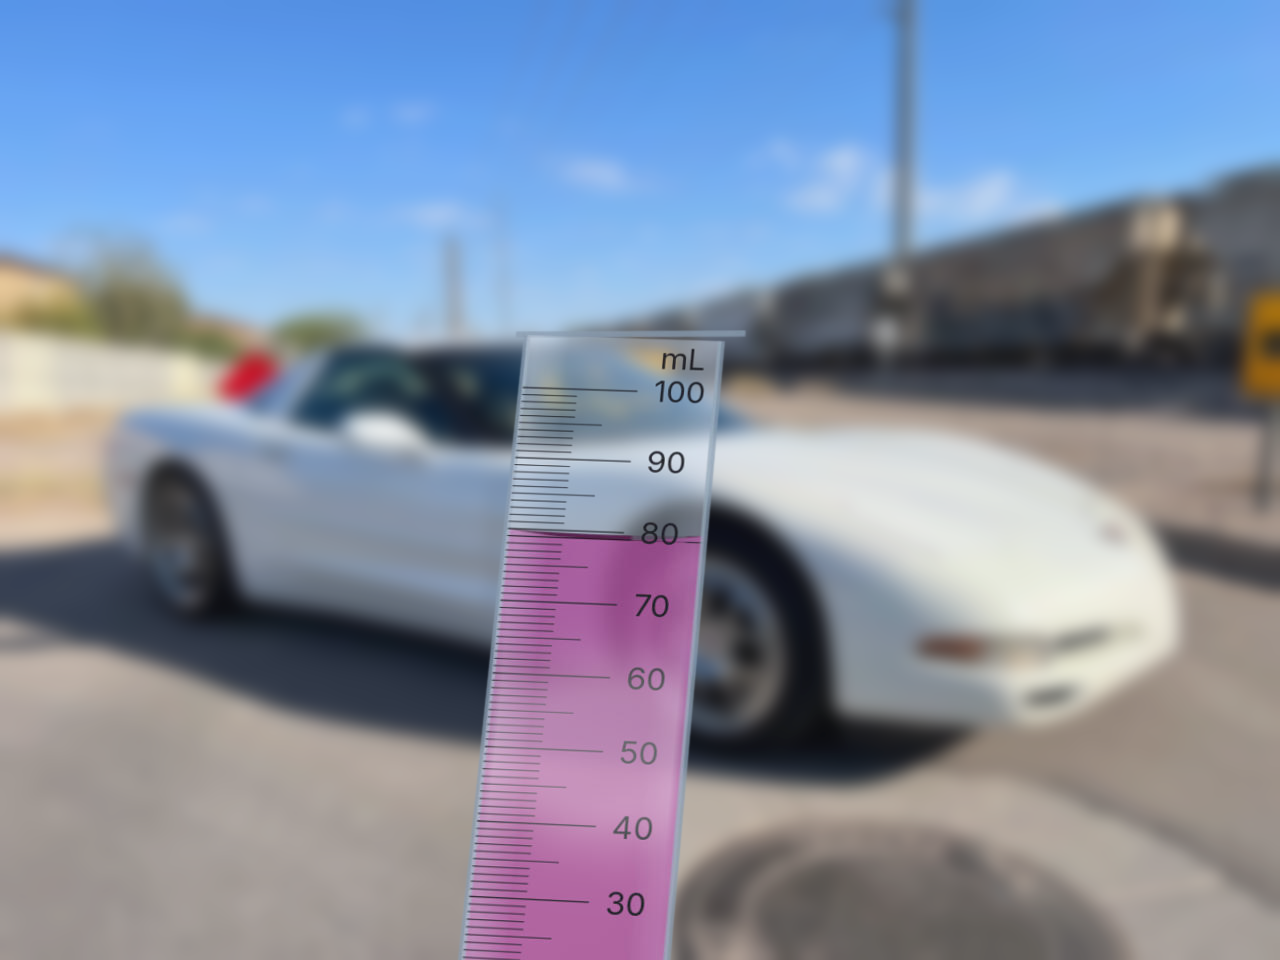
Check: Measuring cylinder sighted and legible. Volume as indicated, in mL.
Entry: 79 mL
